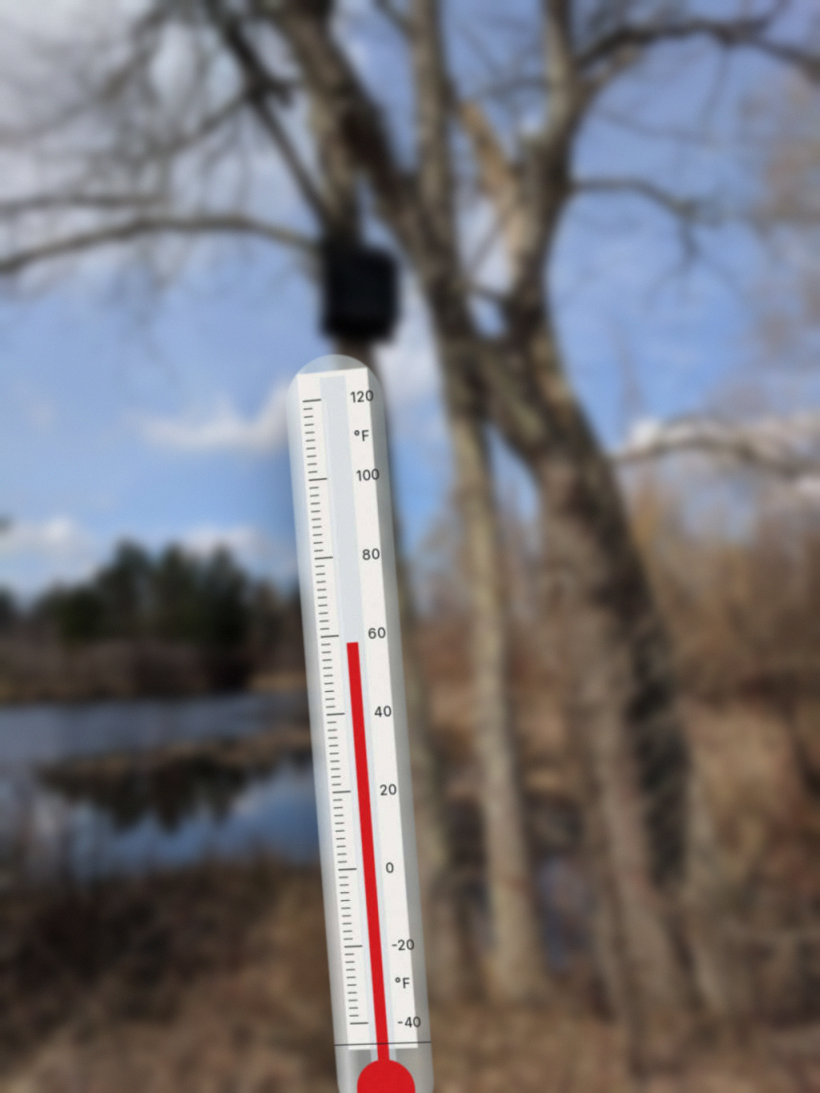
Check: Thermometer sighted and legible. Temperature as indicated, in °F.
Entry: 58 °F
